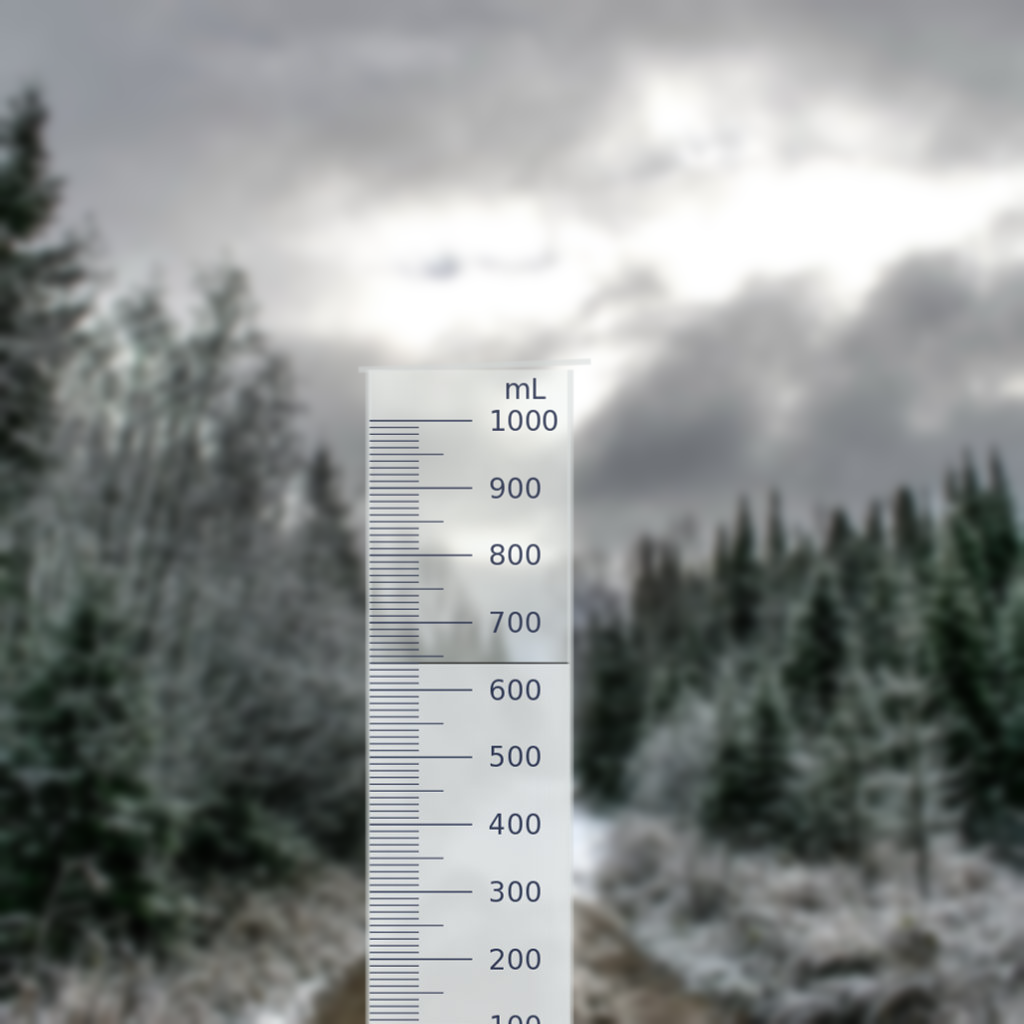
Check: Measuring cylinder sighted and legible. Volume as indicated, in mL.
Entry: 640 mL
